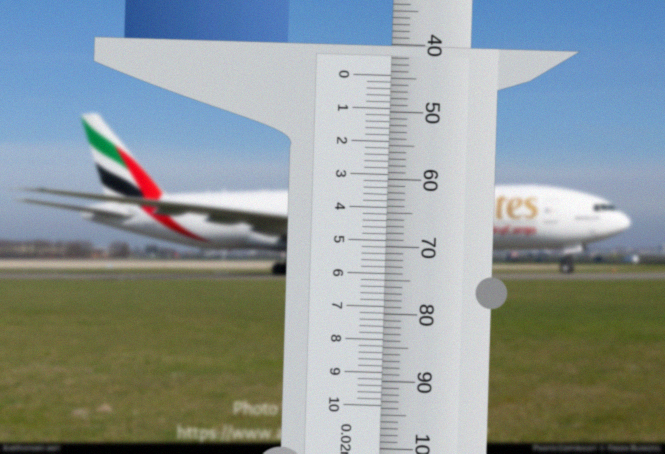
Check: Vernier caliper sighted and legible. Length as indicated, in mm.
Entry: 44.6 mm
